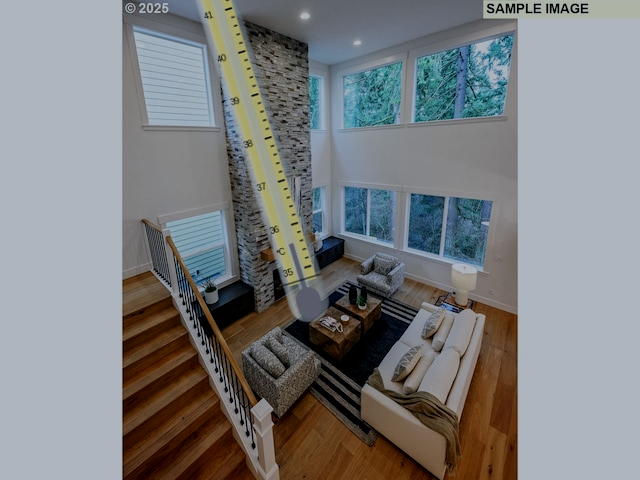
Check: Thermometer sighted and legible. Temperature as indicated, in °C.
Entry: 35.6 °C
